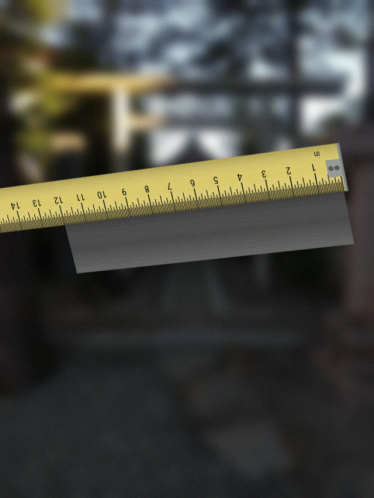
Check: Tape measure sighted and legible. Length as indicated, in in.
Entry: 12 in
